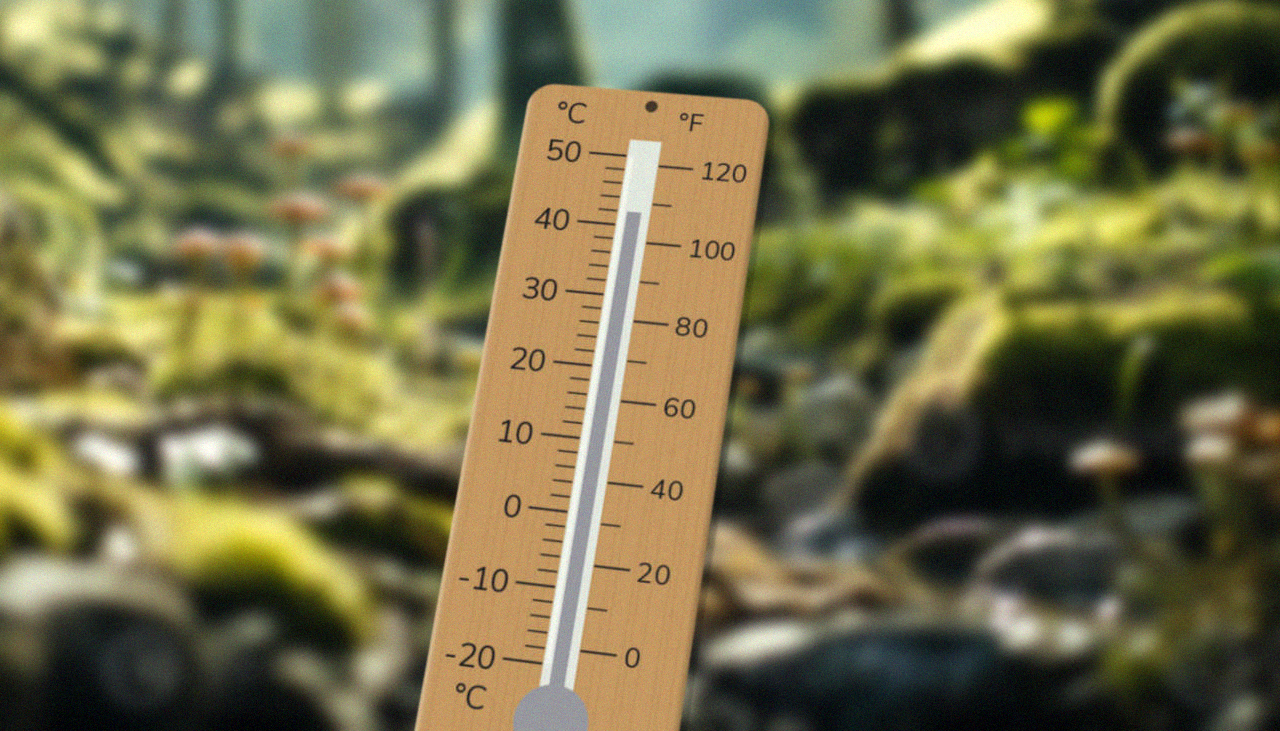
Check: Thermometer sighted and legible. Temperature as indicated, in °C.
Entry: 42 °C
